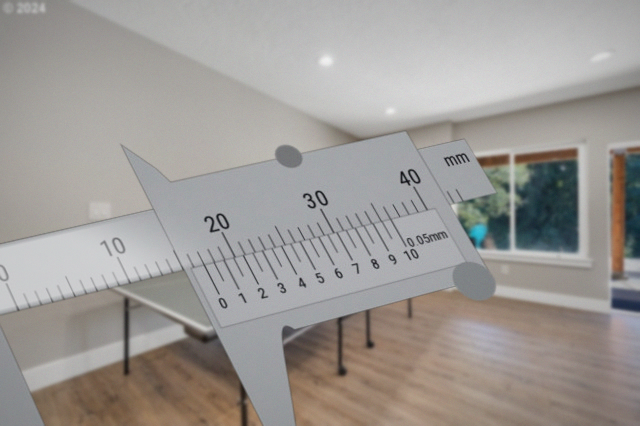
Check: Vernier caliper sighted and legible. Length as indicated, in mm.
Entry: 17.0 mm
